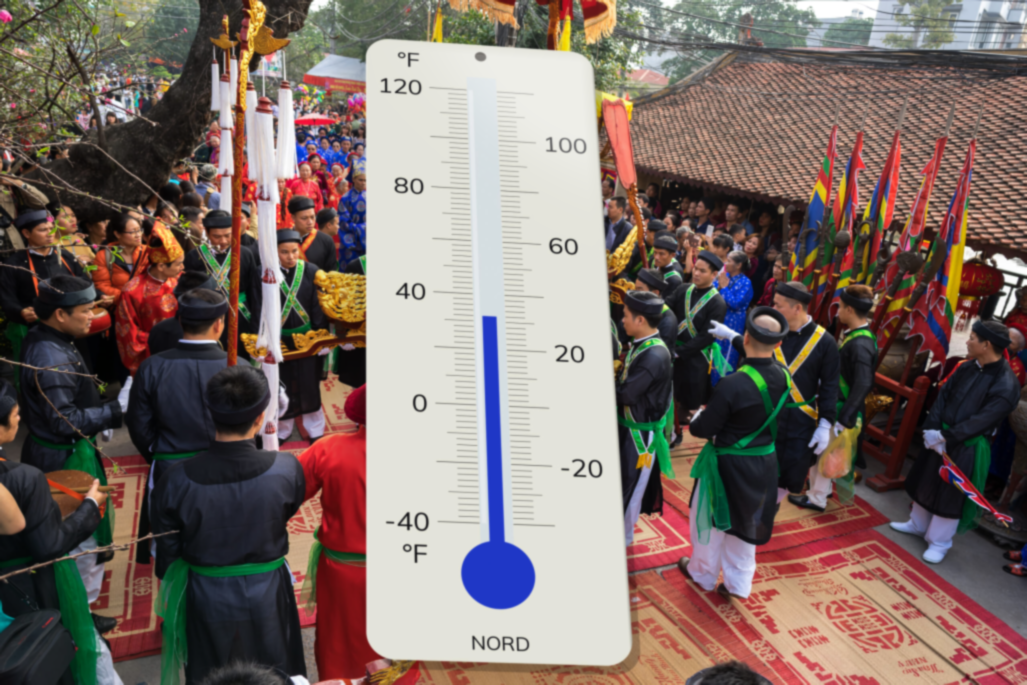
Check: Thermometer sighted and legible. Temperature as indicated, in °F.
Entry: 32 °F
